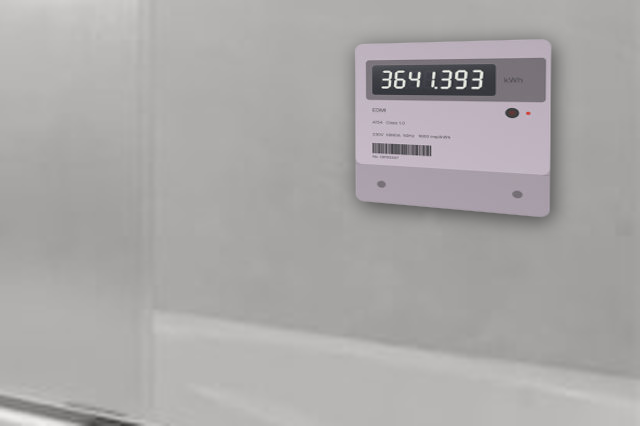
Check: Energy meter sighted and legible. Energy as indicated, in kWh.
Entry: 3641.393 kWh
